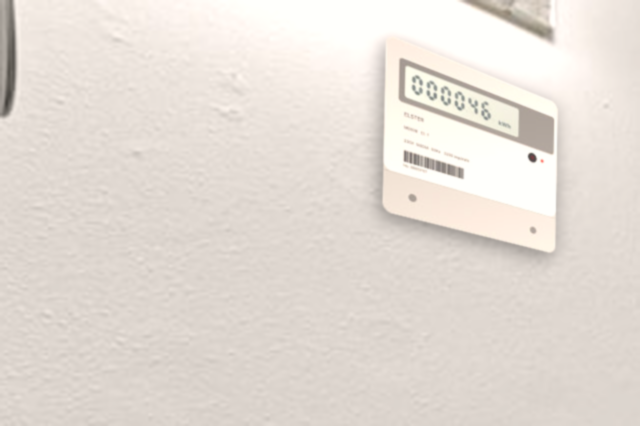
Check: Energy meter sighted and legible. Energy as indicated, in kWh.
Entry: 46 kWh
